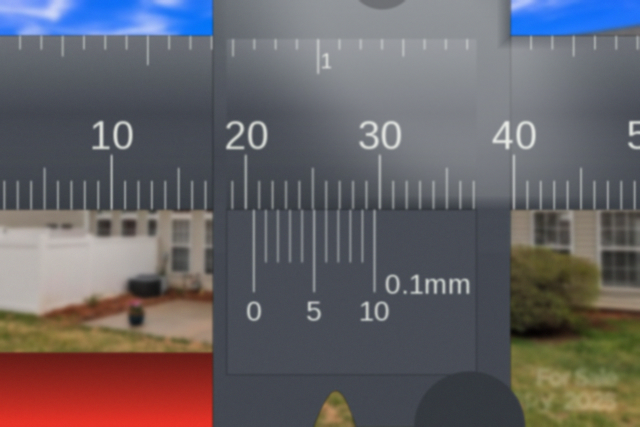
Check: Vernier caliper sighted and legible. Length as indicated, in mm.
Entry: 20.6 mm
